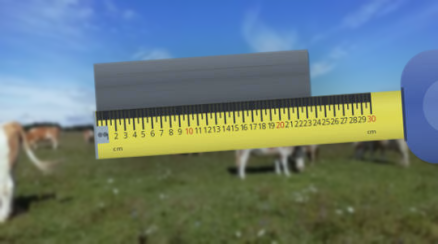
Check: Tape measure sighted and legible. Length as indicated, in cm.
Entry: 23.5 cm
